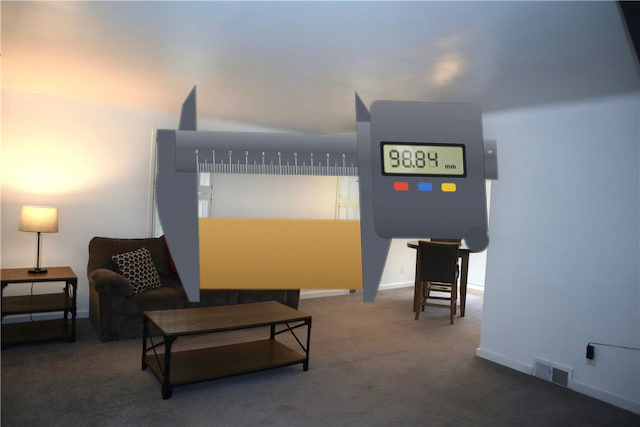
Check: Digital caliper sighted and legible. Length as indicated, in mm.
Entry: 98.84 mm
